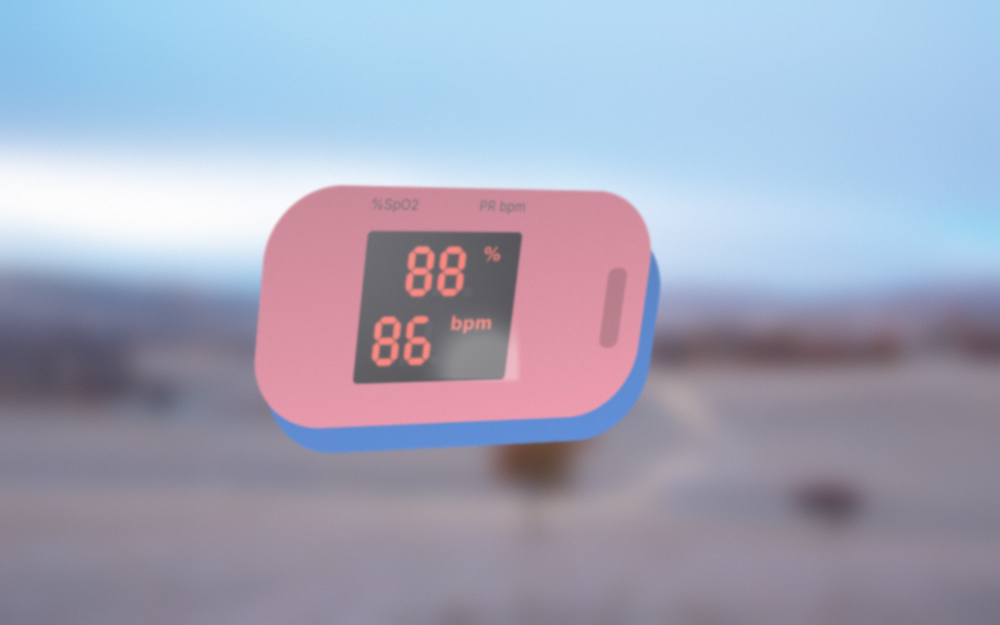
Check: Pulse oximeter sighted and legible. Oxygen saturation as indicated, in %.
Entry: 88 %
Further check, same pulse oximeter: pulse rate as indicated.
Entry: 86 bpm
